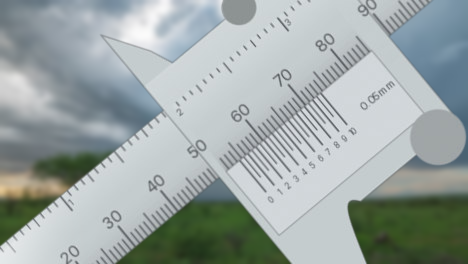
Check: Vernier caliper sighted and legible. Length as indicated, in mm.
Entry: 54.5 mm
